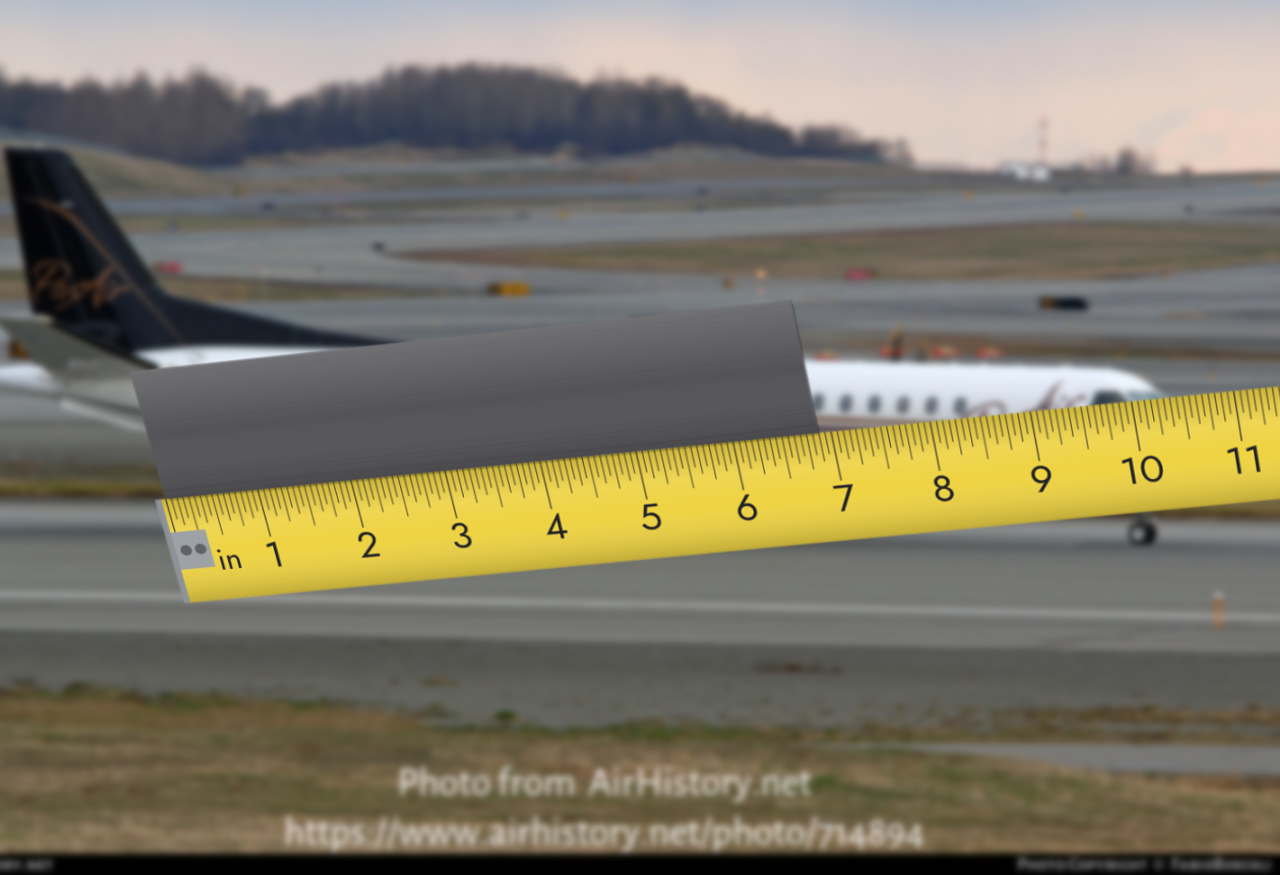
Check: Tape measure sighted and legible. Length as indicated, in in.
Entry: 6.875 in
